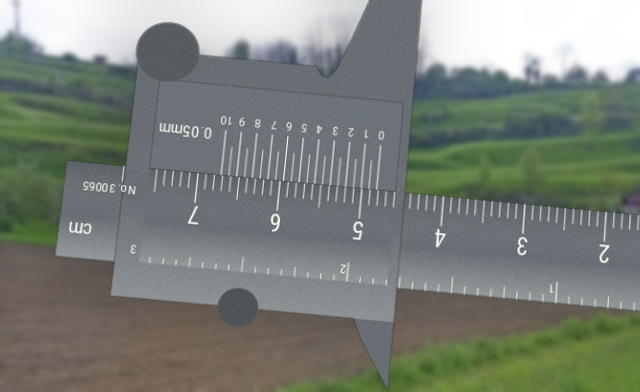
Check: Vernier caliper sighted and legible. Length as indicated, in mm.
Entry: 48.2 mm
